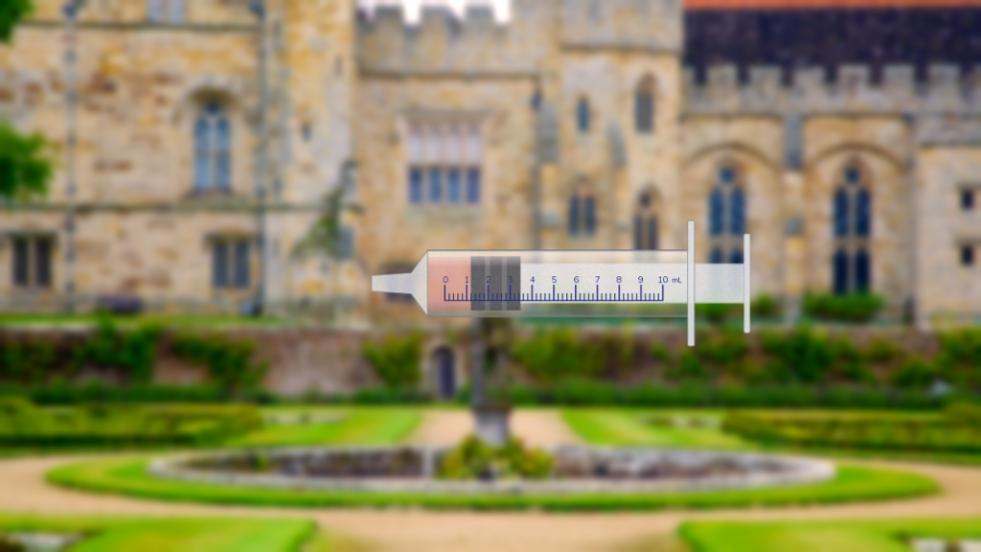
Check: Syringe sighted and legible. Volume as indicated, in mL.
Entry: 1.2 mL
